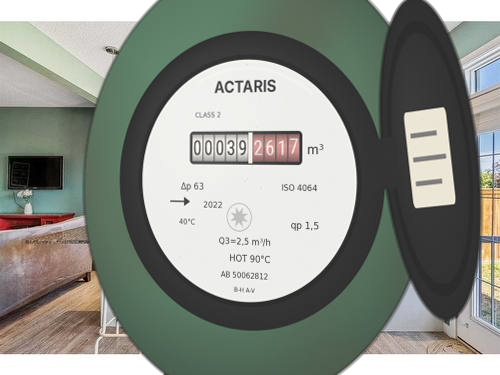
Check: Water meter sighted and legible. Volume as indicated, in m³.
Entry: 39.2617 m³
